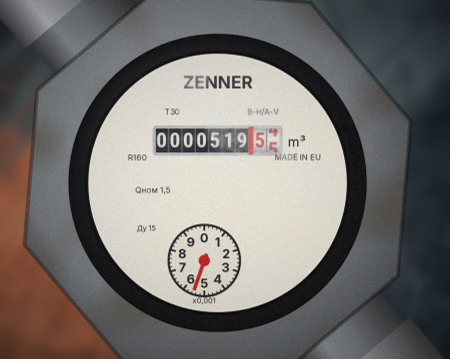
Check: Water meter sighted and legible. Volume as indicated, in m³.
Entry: 519.545 m³
